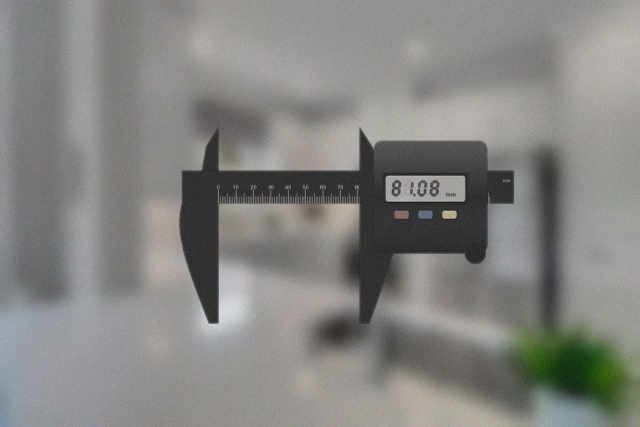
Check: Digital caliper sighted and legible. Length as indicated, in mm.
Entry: 81.08 mm
